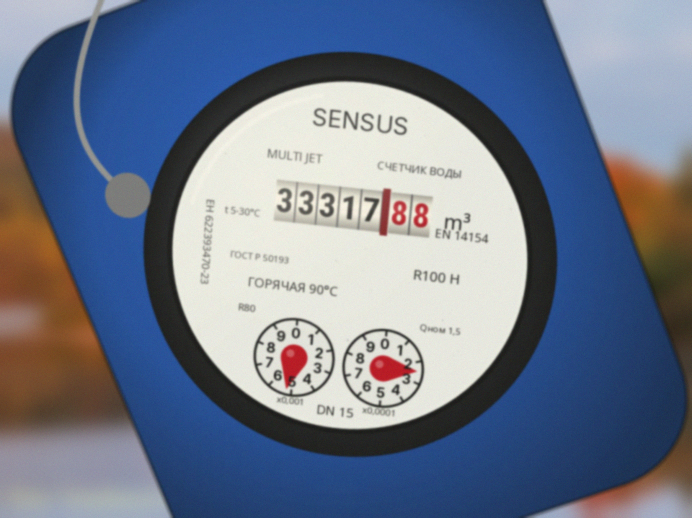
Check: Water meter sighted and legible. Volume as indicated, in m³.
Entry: 33317.8852 m³
